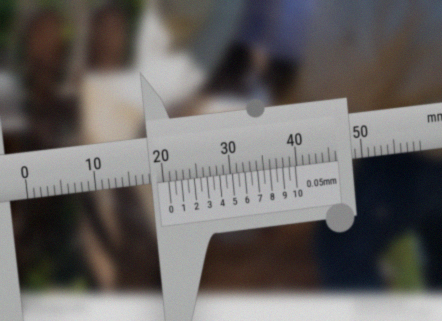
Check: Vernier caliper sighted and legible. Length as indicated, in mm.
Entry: 20.8 mm
